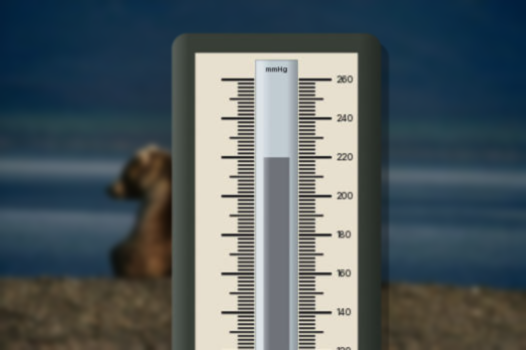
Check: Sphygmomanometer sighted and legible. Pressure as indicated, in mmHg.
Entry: 220 mmHg
